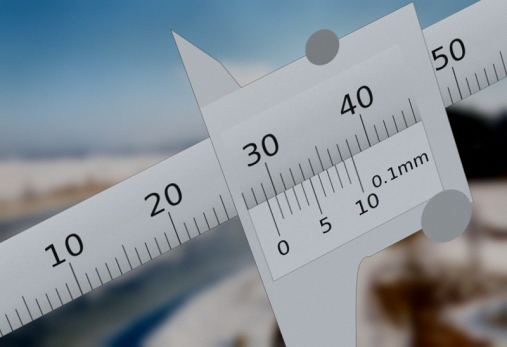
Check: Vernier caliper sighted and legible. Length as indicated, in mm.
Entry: 29.0 mm
